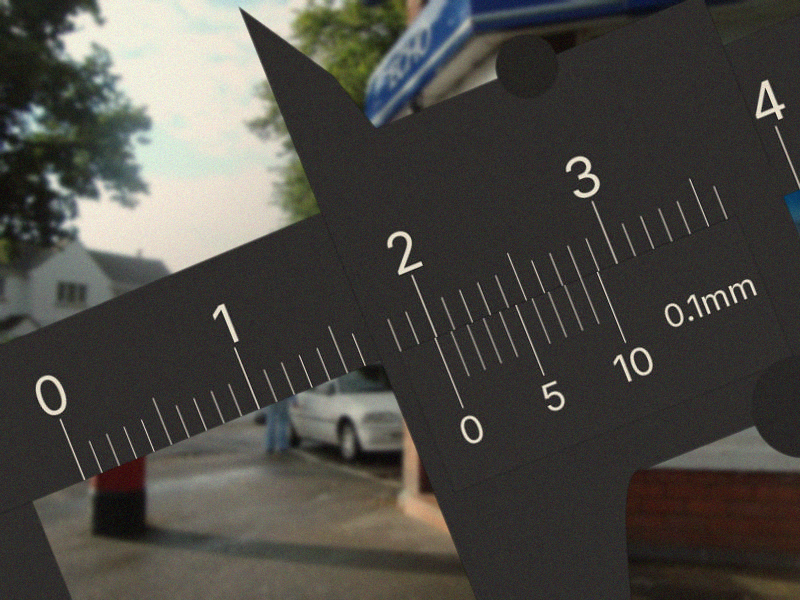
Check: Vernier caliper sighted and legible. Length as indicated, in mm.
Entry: 19.9 mm
